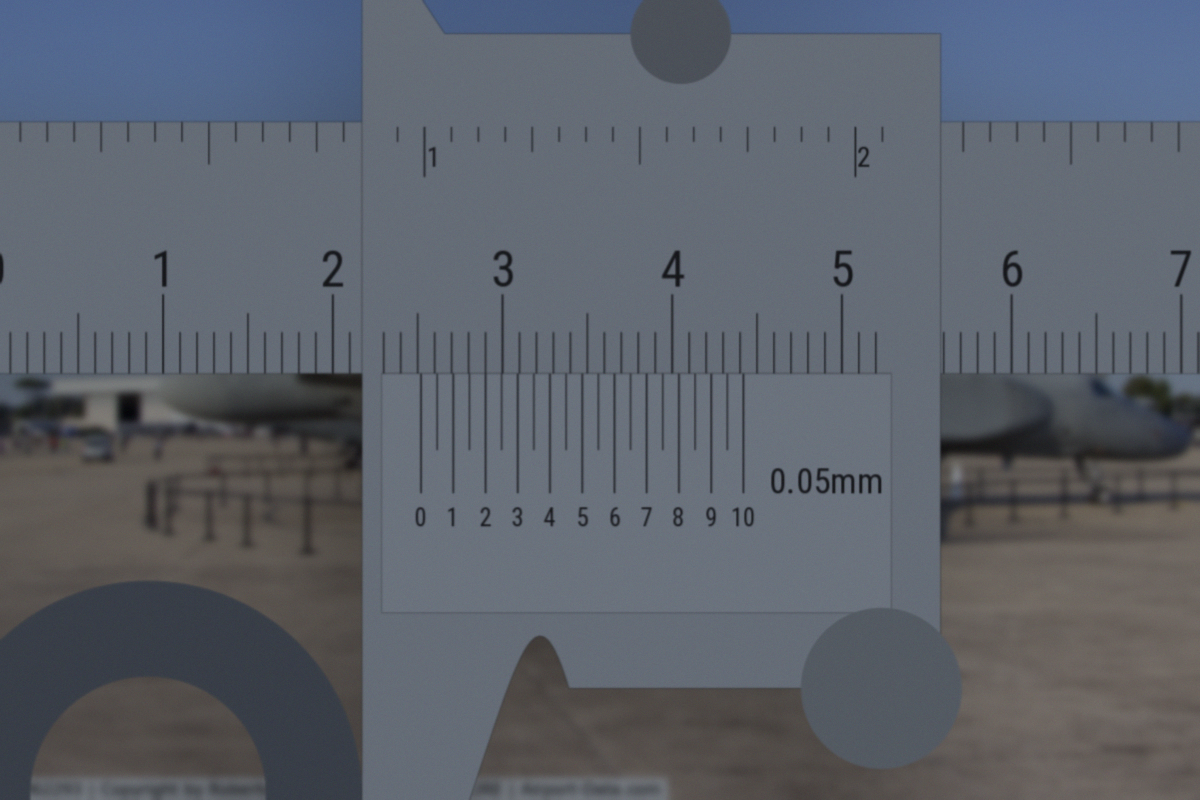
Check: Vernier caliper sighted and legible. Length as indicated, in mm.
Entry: 25.2 mm
